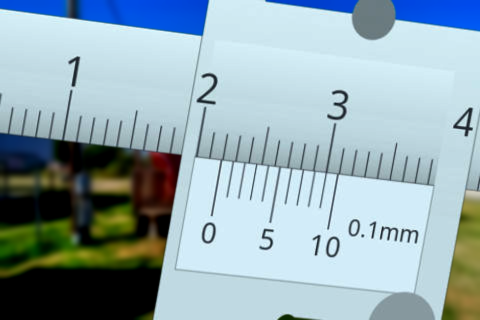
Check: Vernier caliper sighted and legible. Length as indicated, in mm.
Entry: 21.9 mm
